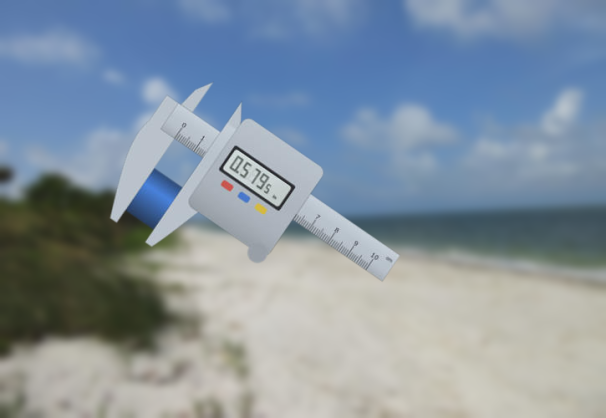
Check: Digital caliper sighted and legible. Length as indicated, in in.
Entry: 0.5795 in
